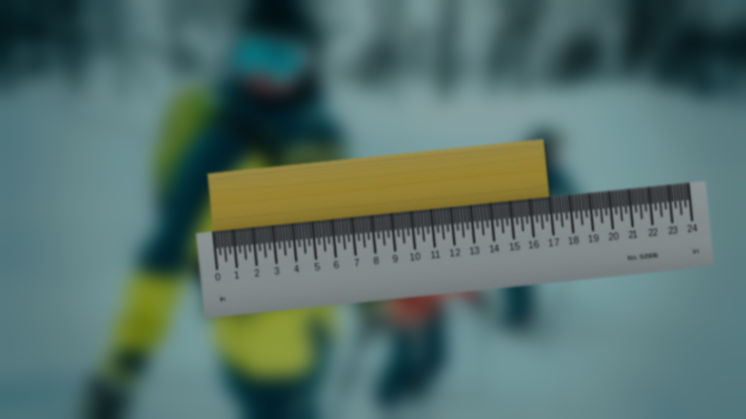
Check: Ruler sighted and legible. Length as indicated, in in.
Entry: 17 in
